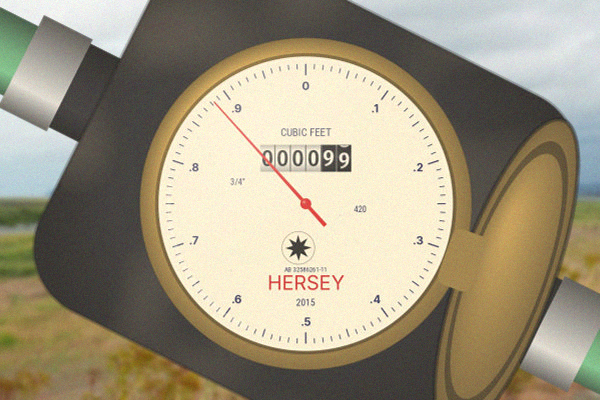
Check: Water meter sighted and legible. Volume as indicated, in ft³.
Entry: 98.88 ft³
